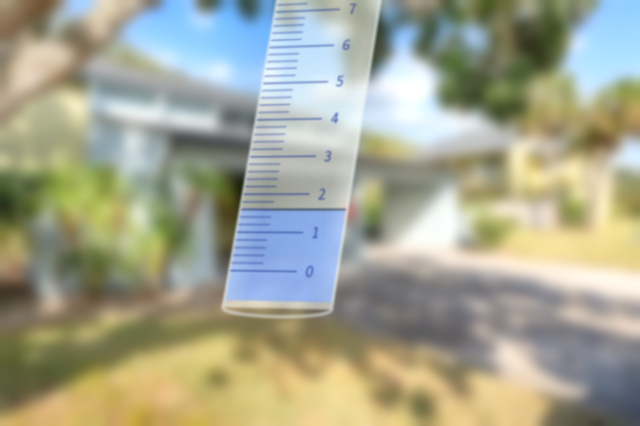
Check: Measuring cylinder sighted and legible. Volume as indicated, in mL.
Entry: 1.6 mL
